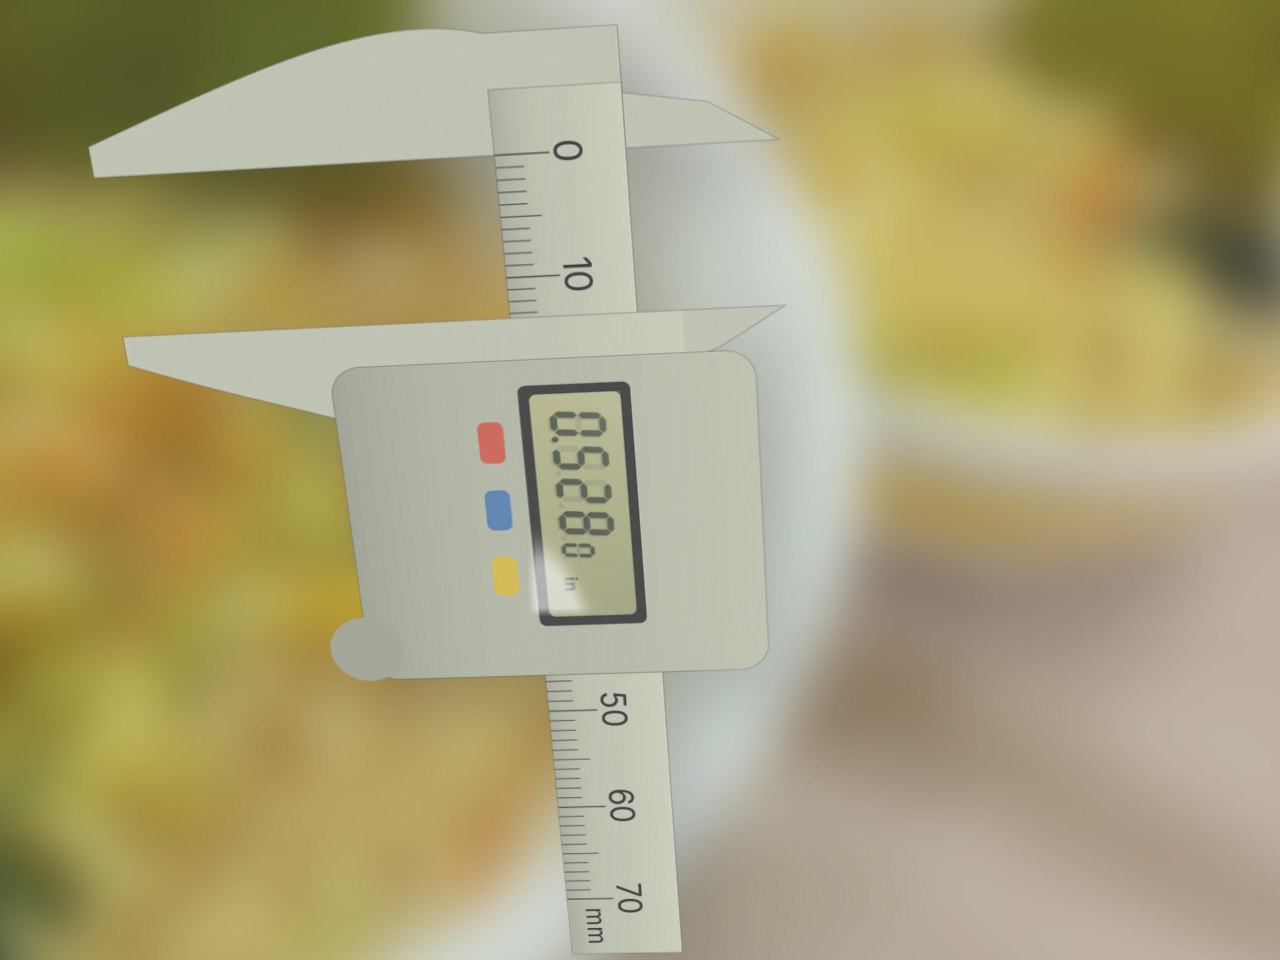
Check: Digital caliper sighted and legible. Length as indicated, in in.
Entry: 0.5280 in
